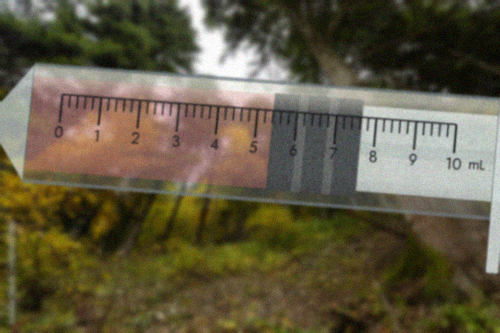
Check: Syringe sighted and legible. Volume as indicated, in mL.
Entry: 5.4 mL
